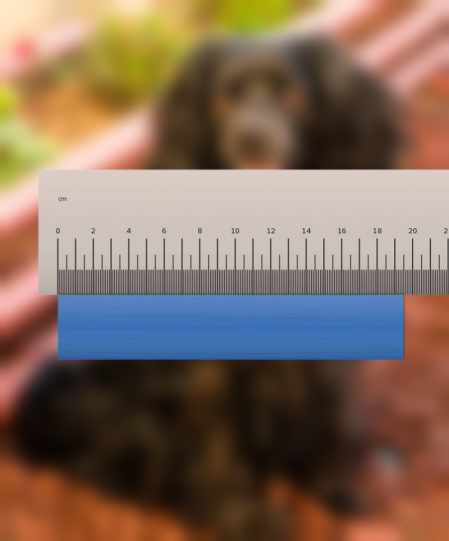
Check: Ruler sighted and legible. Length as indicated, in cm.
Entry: 19.5 cm
